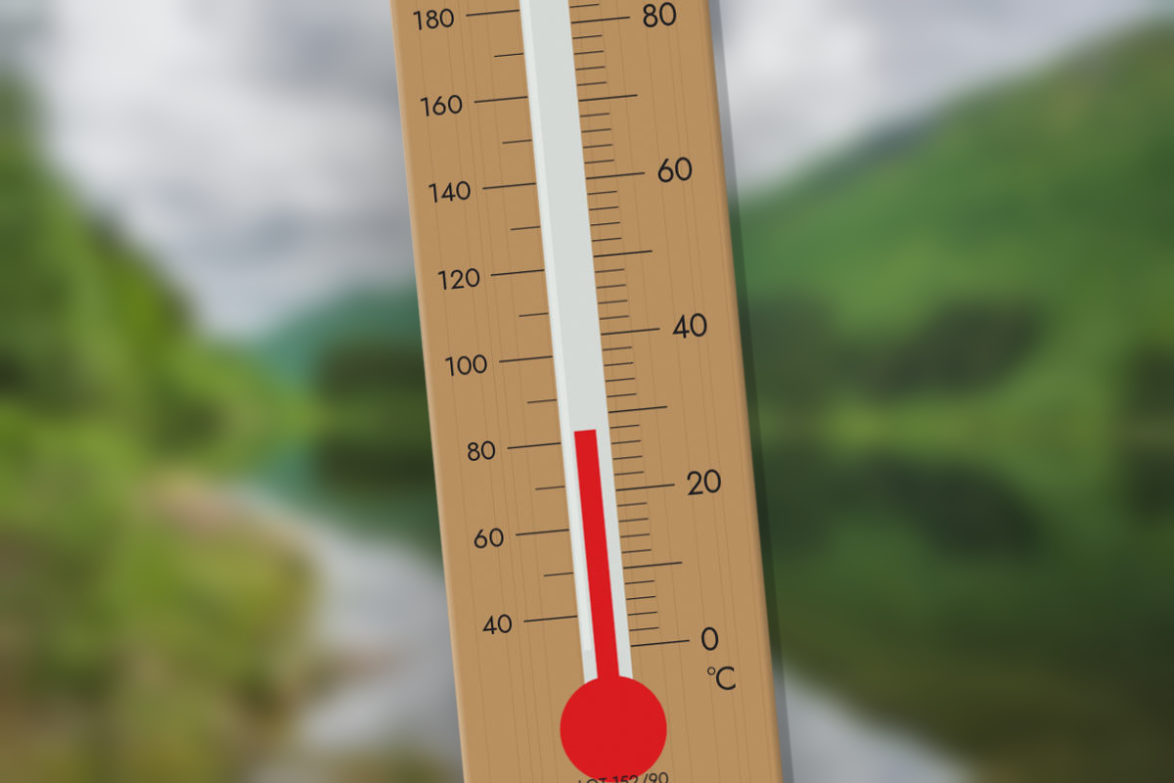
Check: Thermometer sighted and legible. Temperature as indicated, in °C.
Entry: 28 °C
